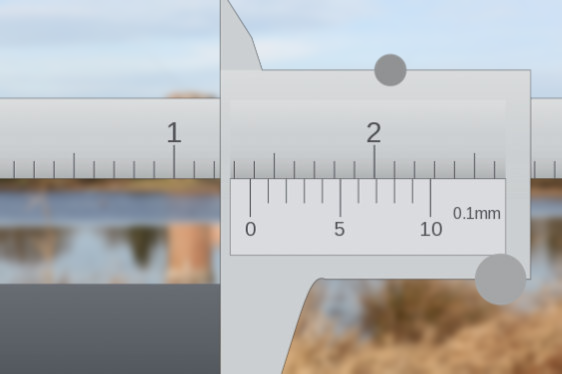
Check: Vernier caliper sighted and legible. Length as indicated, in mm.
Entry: 13.8 mm
